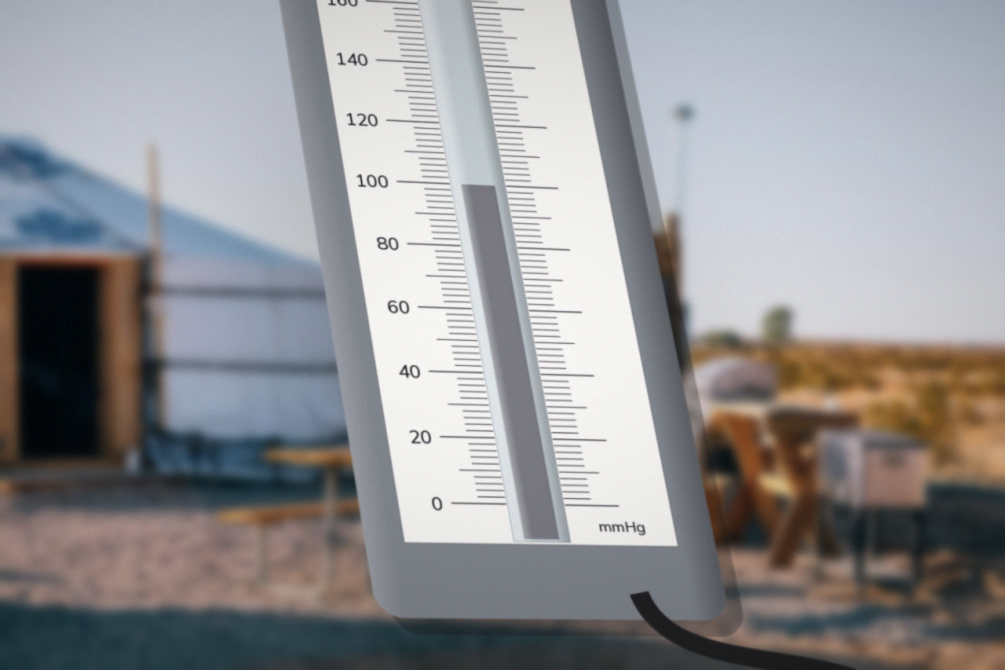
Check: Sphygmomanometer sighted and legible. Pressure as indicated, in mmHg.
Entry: 100 mmHg
